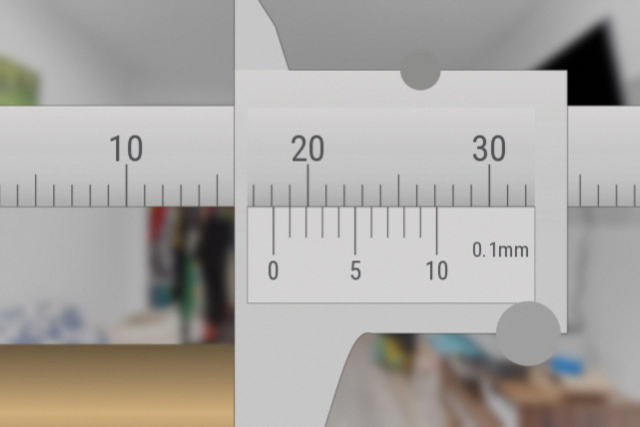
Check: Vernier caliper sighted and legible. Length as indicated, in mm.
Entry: 18.1 mm
